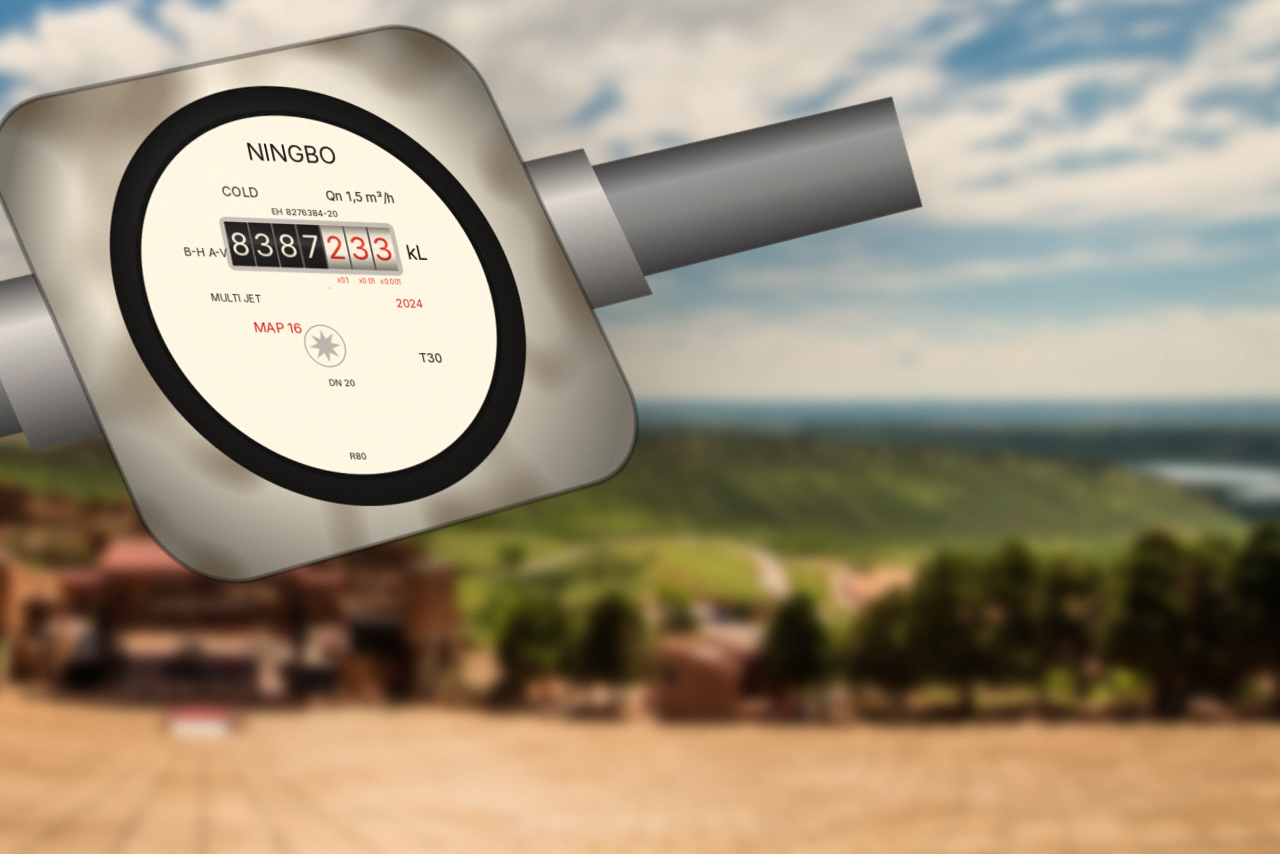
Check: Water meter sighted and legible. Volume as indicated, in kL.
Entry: 8387.233 kL
